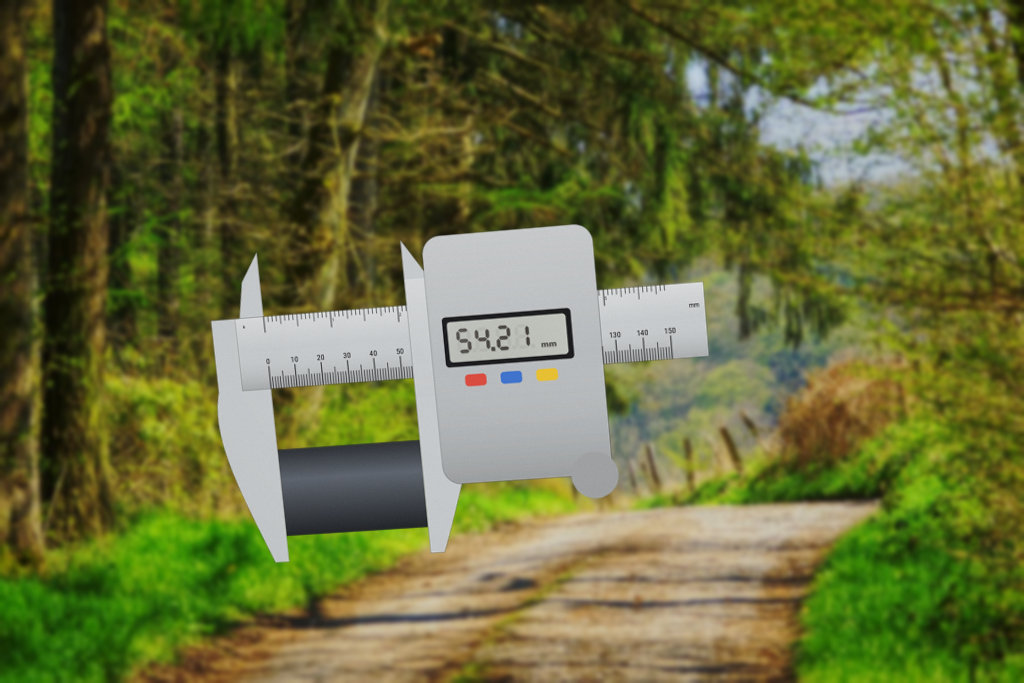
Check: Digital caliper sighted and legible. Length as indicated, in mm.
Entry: 54.21 mm
